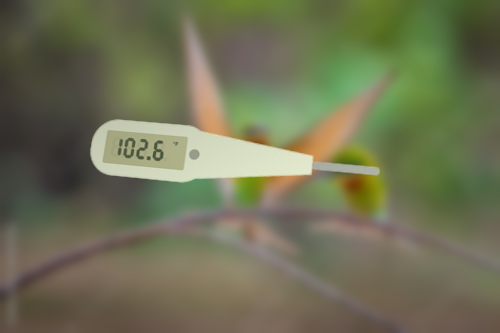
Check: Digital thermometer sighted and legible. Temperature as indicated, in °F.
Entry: 102.6 °F
